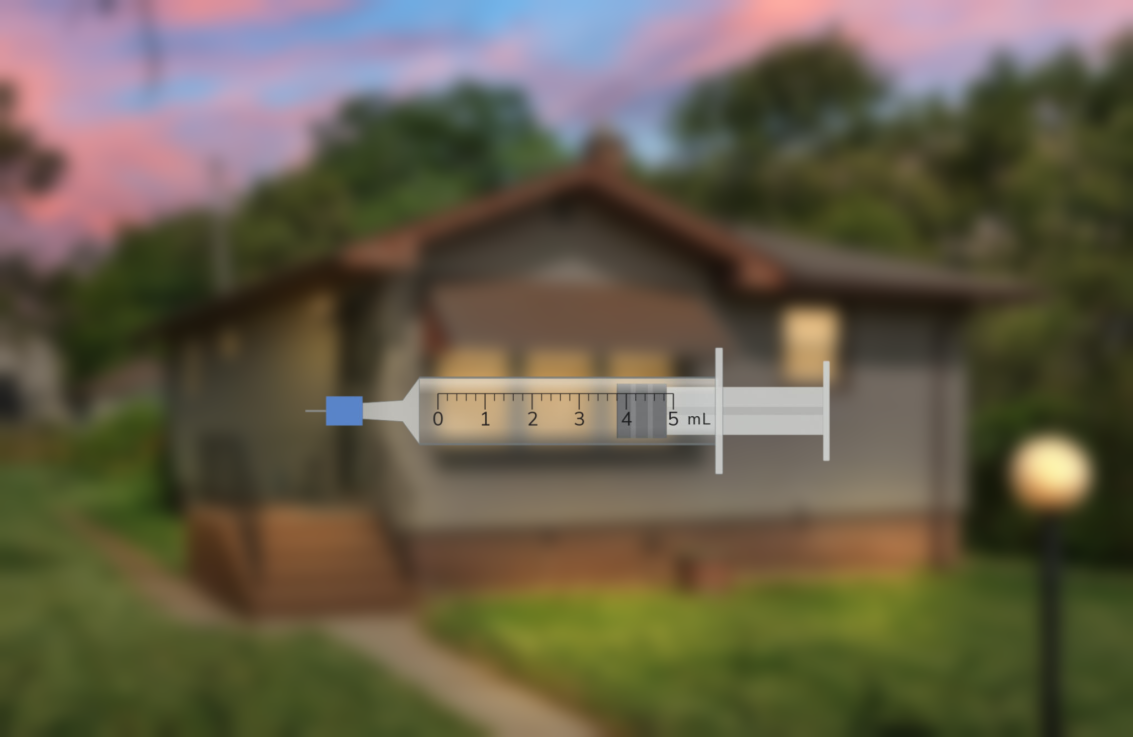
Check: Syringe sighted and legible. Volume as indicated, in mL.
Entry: 3.8 mL
